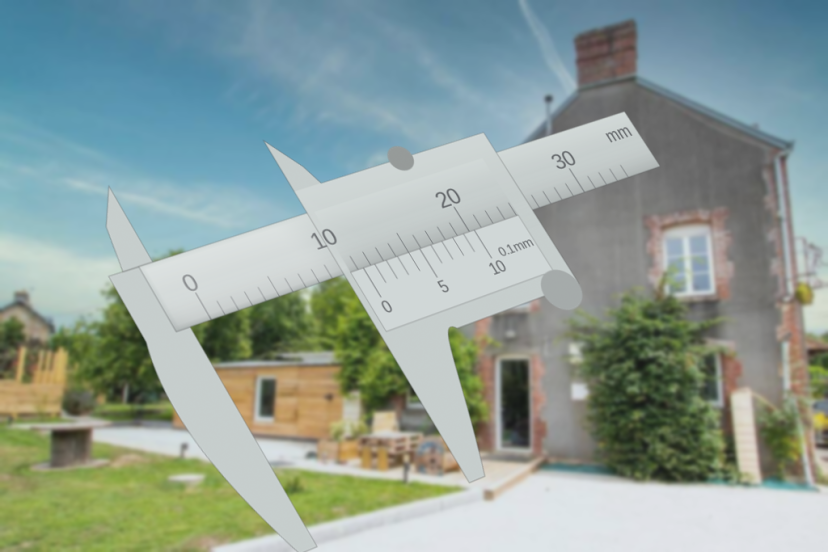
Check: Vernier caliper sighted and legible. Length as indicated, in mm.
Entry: 11.4 mm
